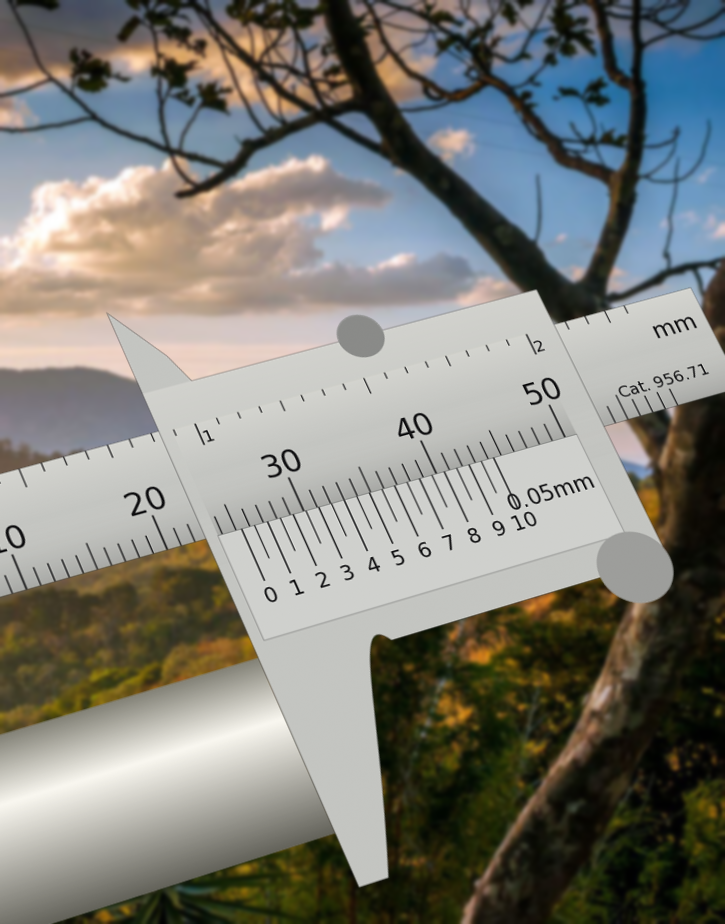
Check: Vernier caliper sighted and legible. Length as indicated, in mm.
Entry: 25.4 mm
